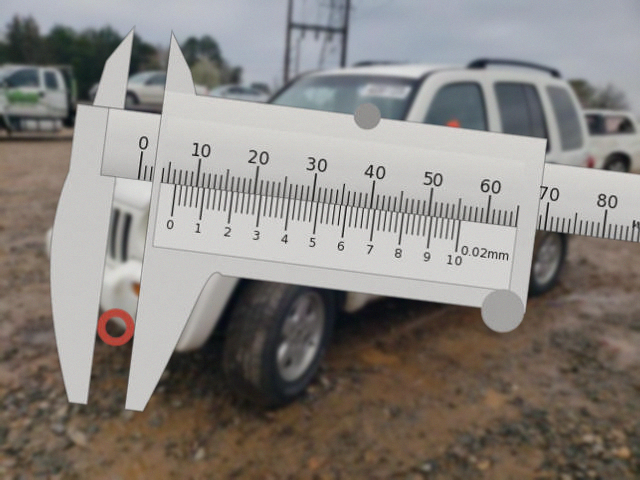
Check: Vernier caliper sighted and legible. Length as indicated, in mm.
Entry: 6.4 mm
